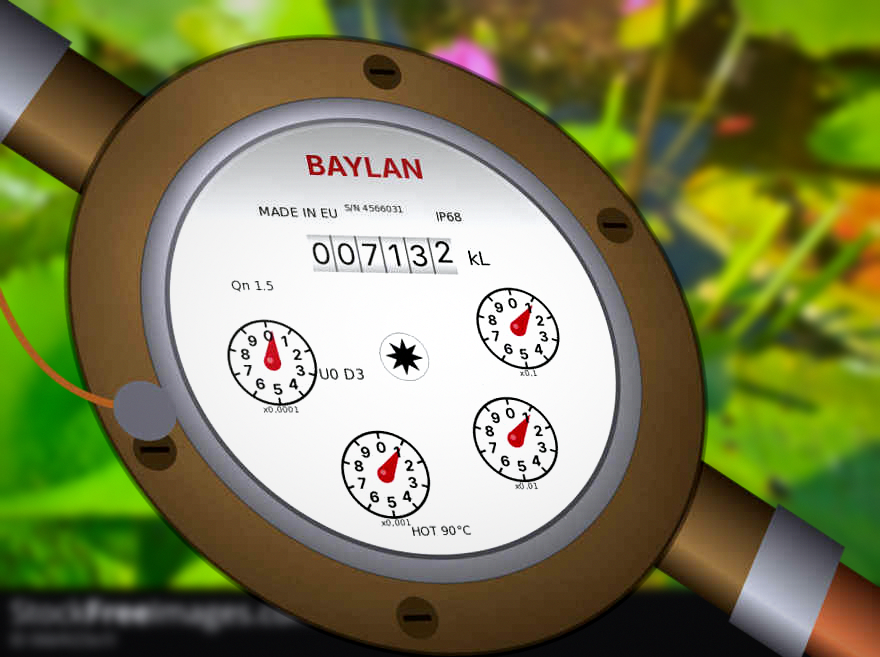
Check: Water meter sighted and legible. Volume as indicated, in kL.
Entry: 7132.1110 kL
